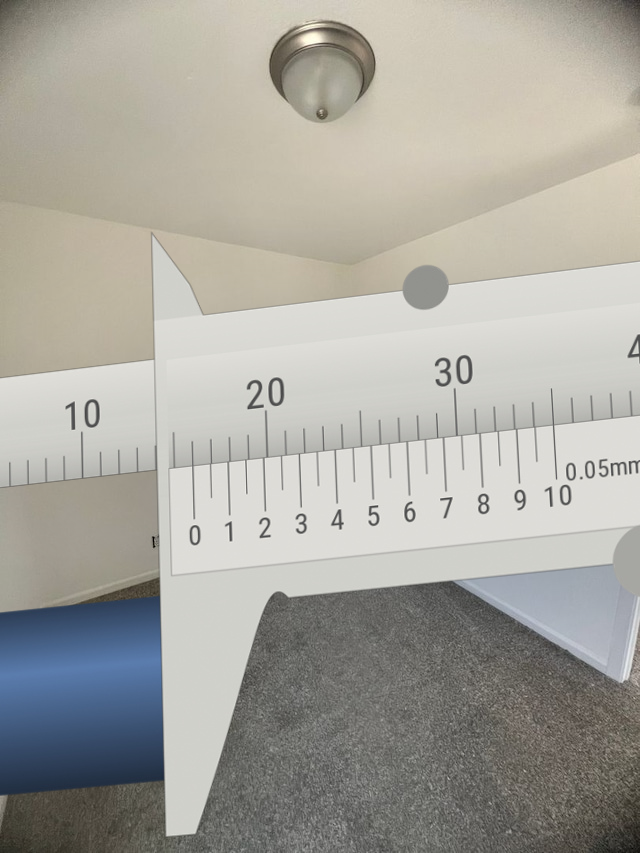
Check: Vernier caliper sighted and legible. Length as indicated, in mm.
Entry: 16.0 mm
